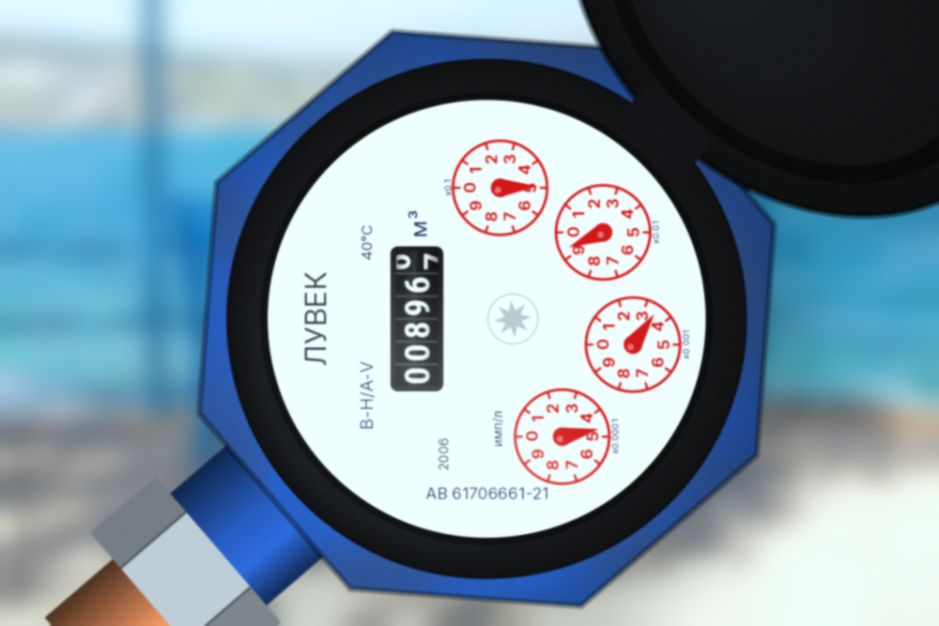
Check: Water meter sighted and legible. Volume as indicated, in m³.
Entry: 8966.4934 m³
